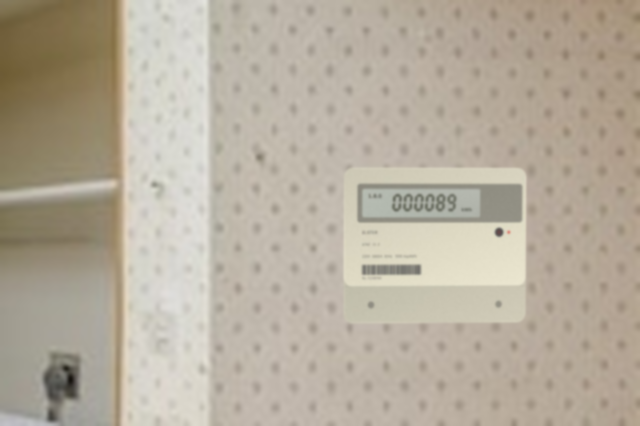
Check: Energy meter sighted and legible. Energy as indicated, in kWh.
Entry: 89 kWh
